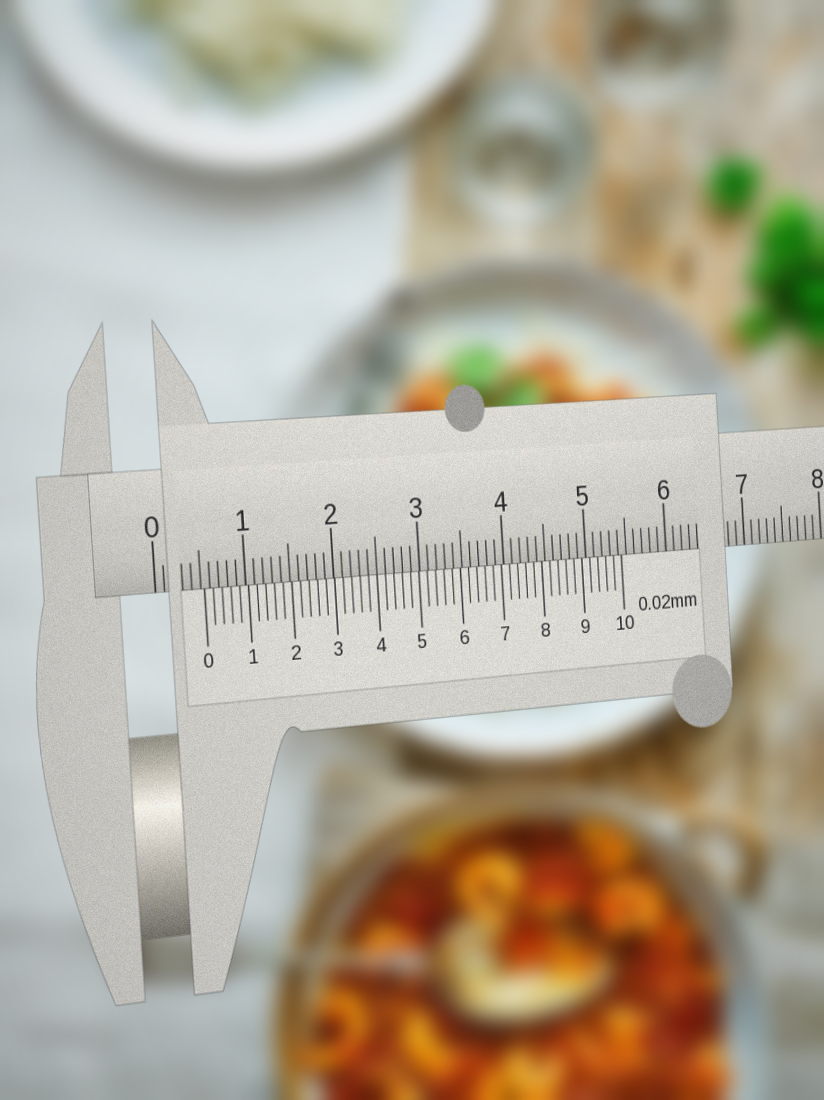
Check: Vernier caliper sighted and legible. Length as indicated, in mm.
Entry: 5.4 mm
